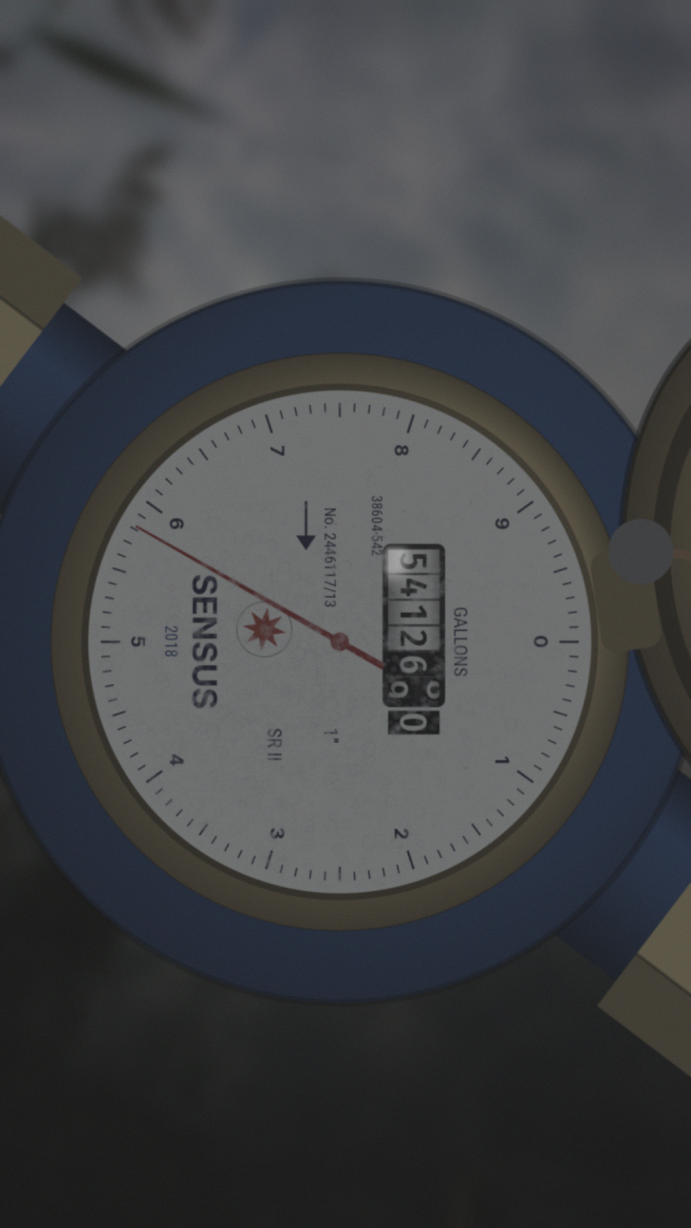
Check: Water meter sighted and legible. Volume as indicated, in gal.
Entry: 5412685.8 gal
